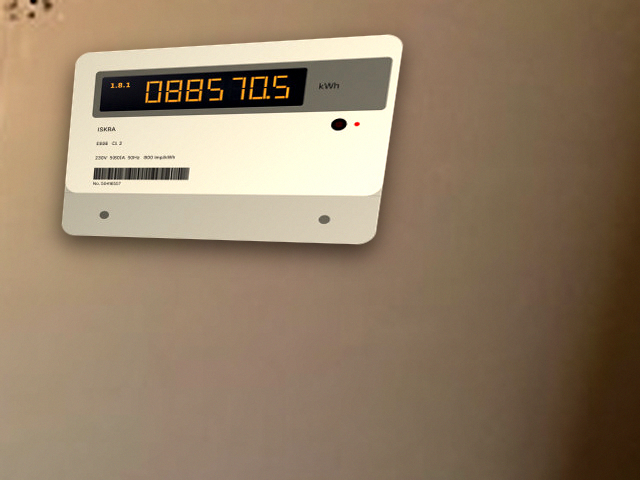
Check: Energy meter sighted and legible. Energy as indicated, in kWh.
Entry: 88570.5 kWh
